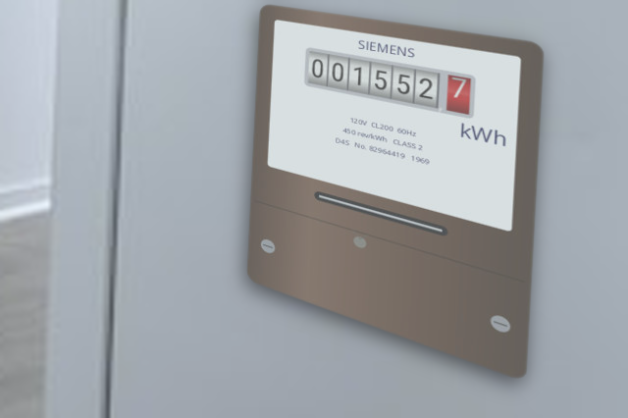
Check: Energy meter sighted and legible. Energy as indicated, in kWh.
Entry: 1552.7 kWh
